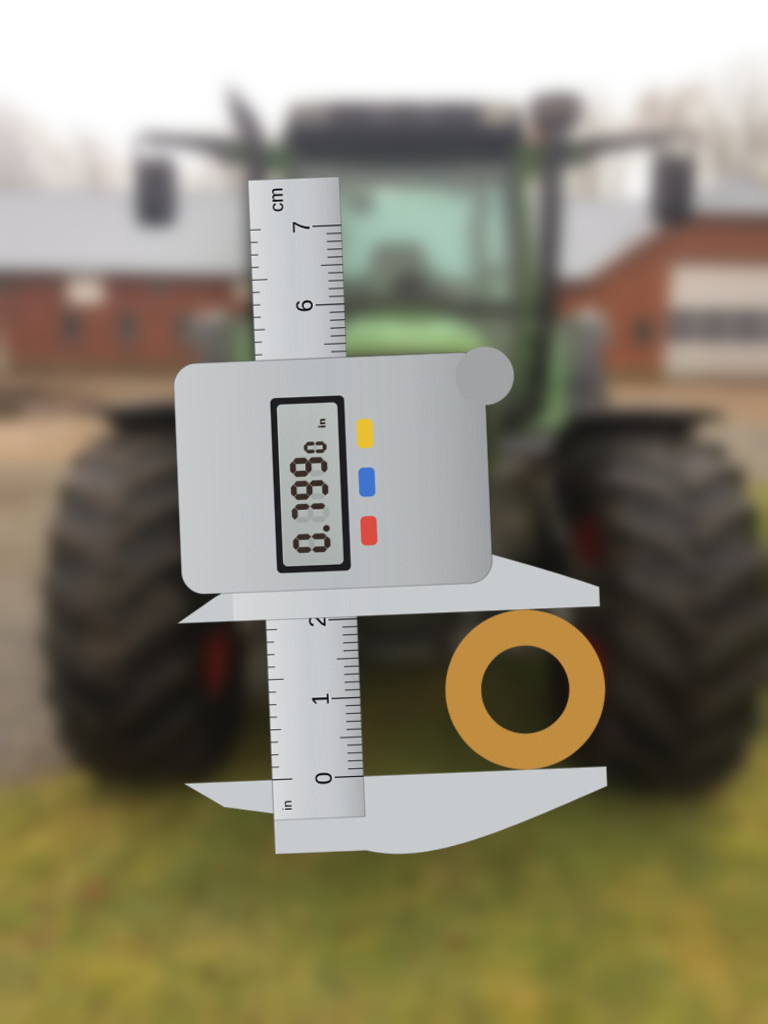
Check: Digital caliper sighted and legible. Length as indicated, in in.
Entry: 0.7990 in
